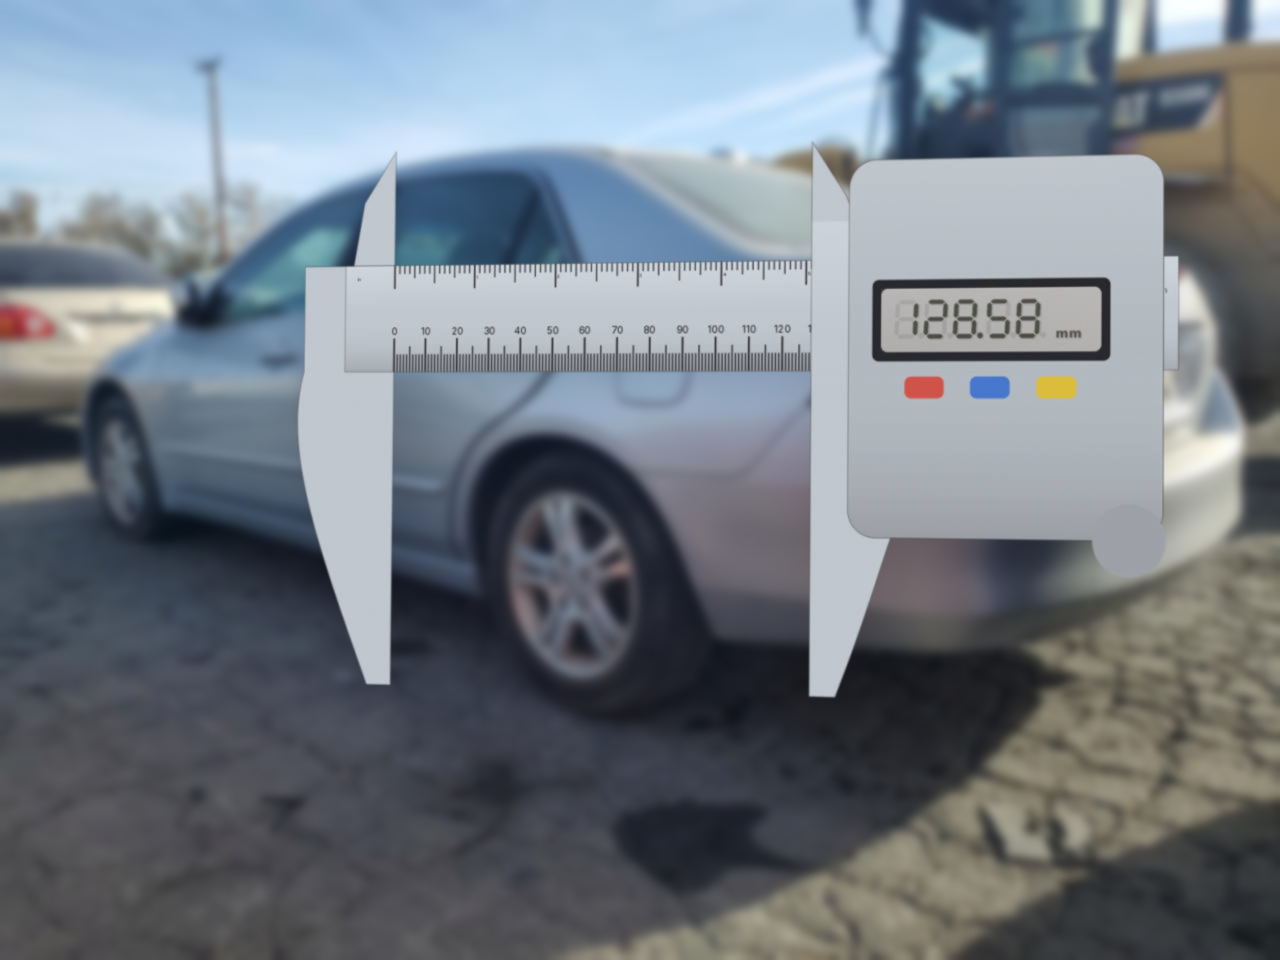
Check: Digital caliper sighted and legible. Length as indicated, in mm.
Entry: 128.58 mm
